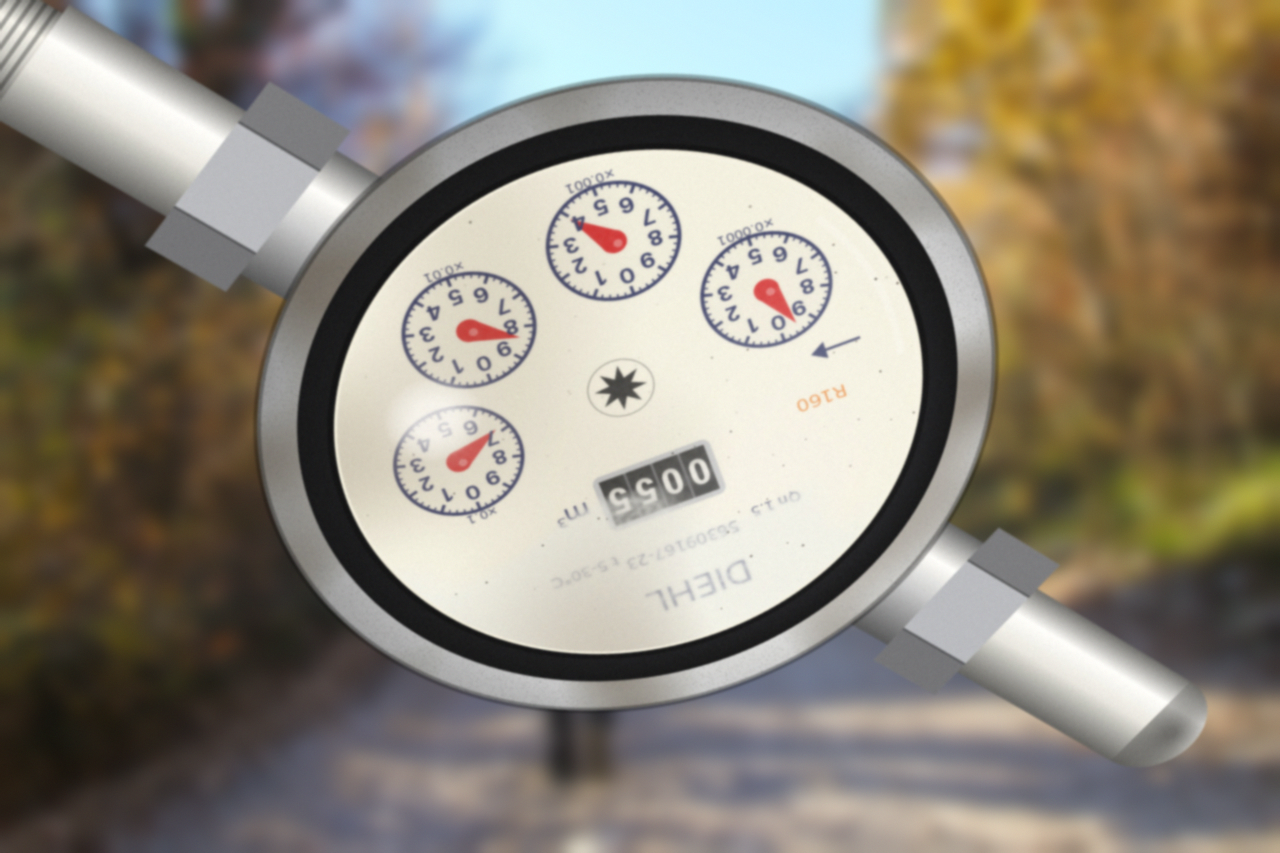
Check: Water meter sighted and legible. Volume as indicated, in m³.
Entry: 55.6839 m³
